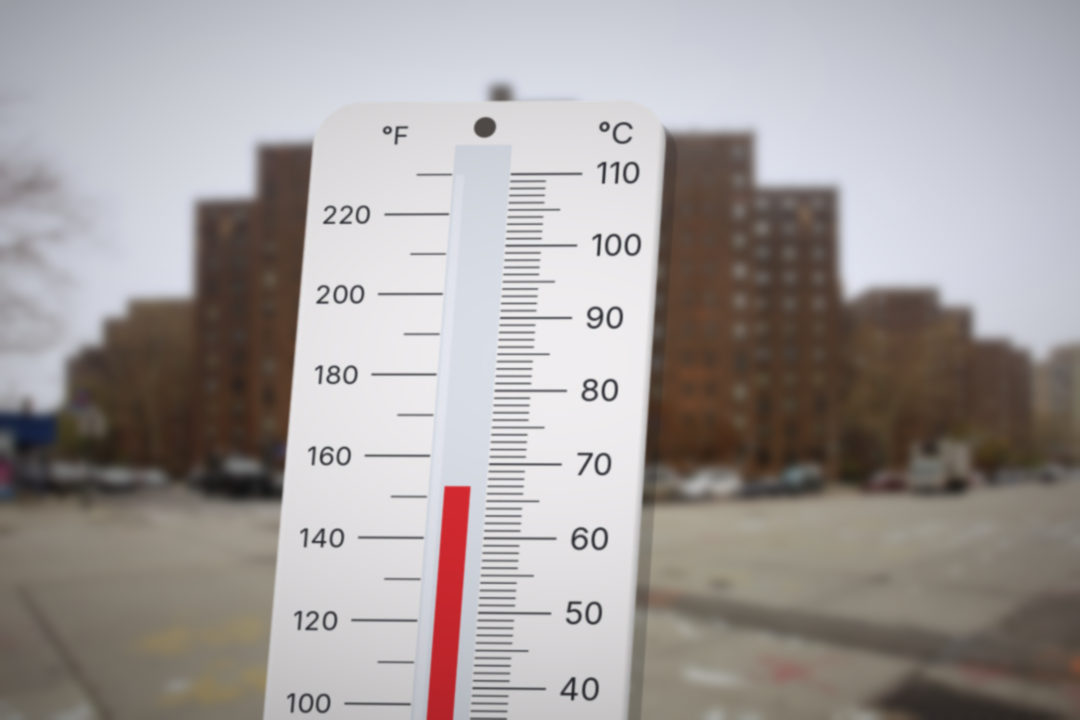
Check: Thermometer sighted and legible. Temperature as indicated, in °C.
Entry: 67 °C
